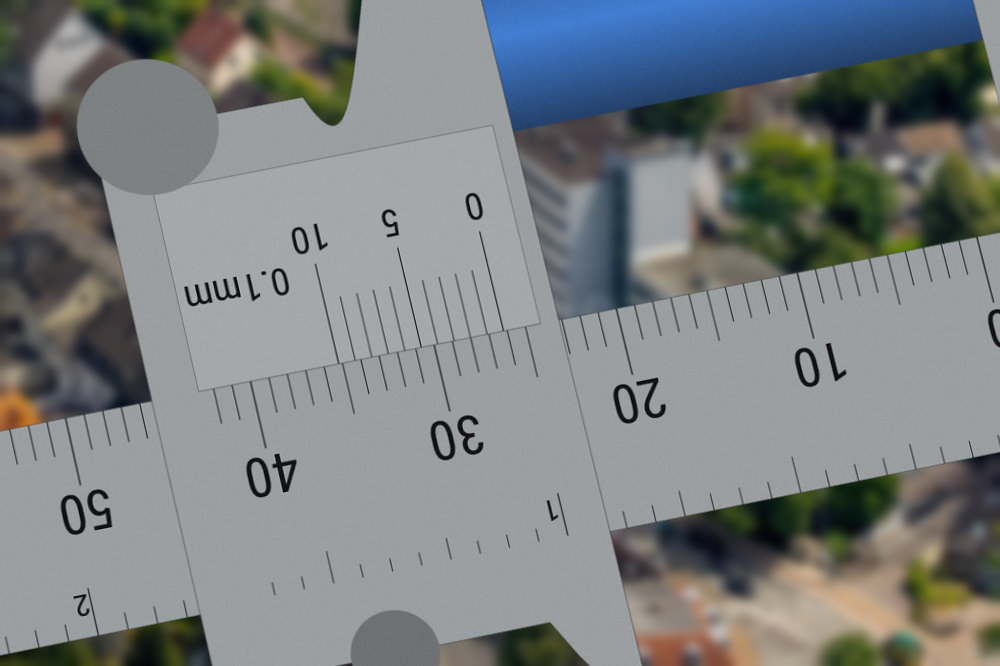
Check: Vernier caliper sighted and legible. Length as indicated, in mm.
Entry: 26.2 mm
